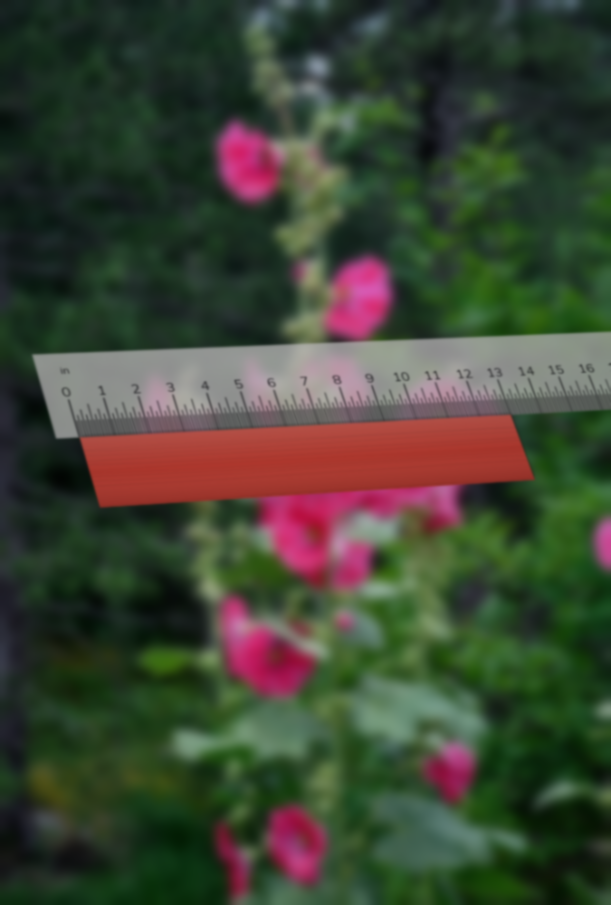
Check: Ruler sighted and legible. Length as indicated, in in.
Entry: 13 in
